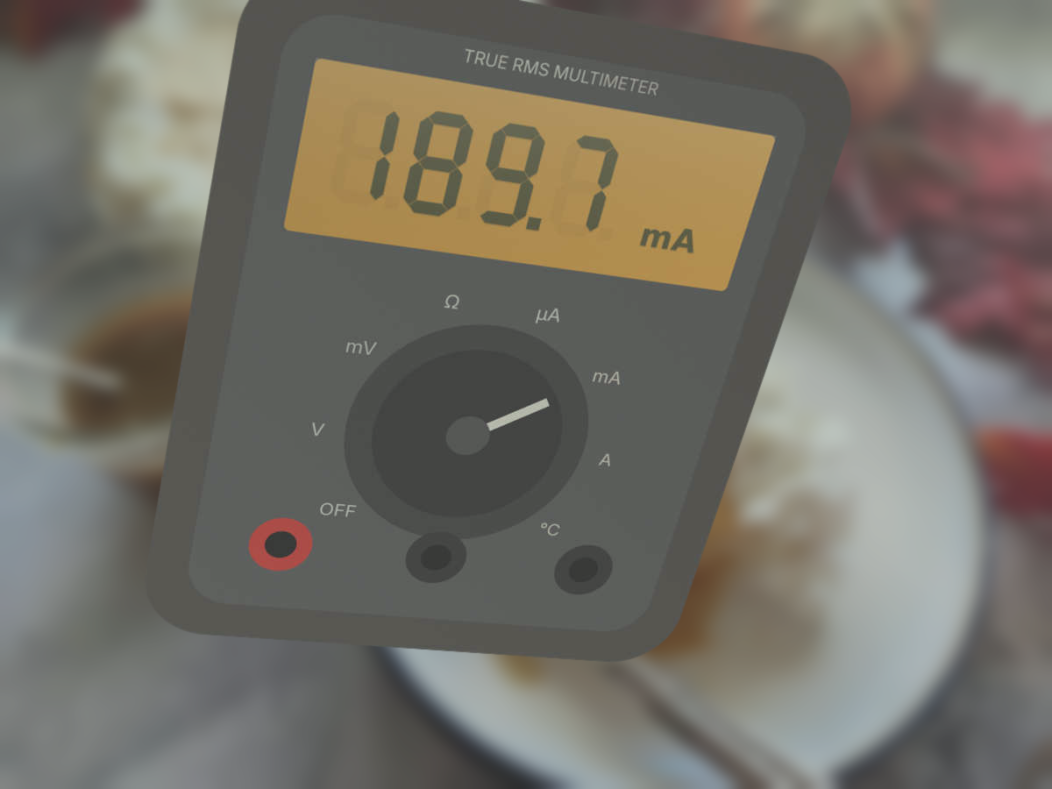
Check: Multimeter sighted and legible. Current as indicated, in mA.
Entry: 189.7 mA
